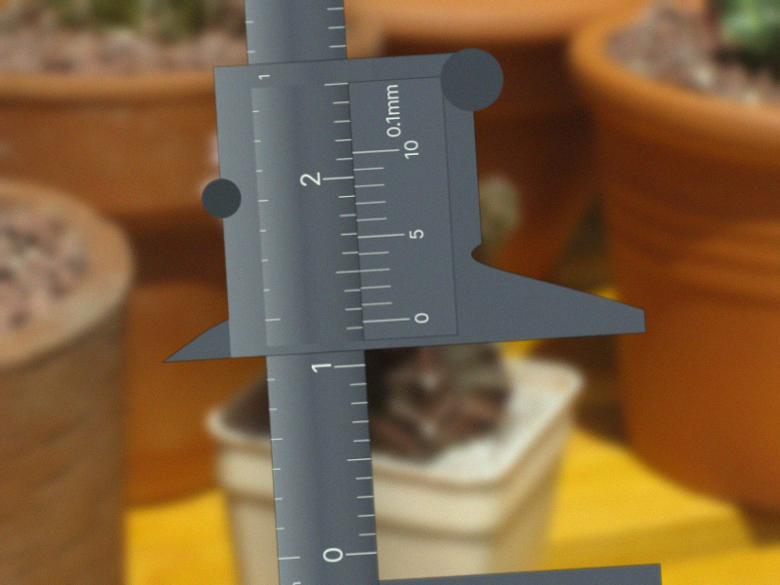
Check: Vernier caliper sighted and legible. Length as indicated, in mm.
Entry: 12.3 mm
